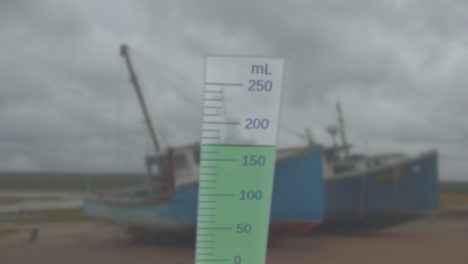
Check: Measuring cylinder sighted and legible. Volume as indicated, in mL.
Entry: 170 mL
